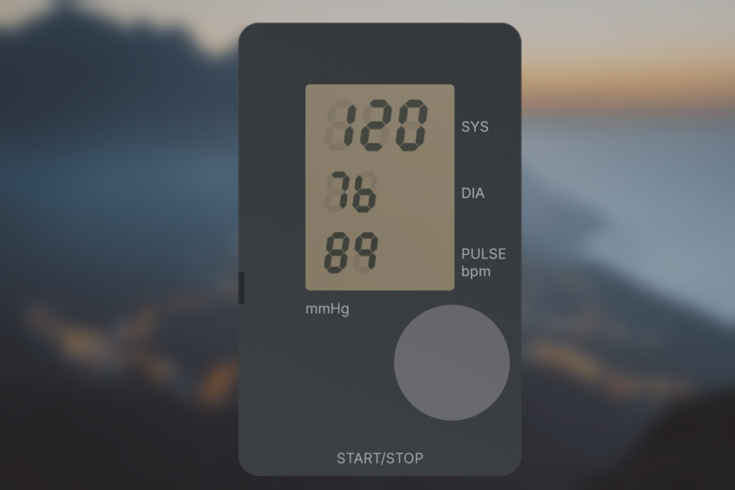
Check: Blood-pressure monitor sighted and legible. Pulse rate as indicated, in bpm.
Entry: 89 bpm
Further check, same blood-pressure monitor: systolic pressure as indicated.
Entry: 120 mmHg
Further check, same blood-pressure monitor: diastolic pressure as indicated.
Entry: 76 mmHg
